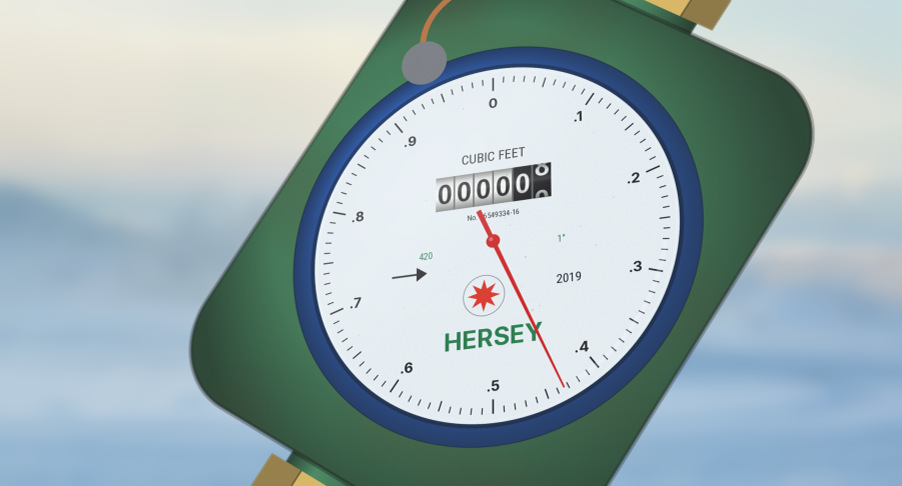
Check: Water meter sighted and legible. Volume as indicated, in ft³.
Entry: 8.43 ft³
